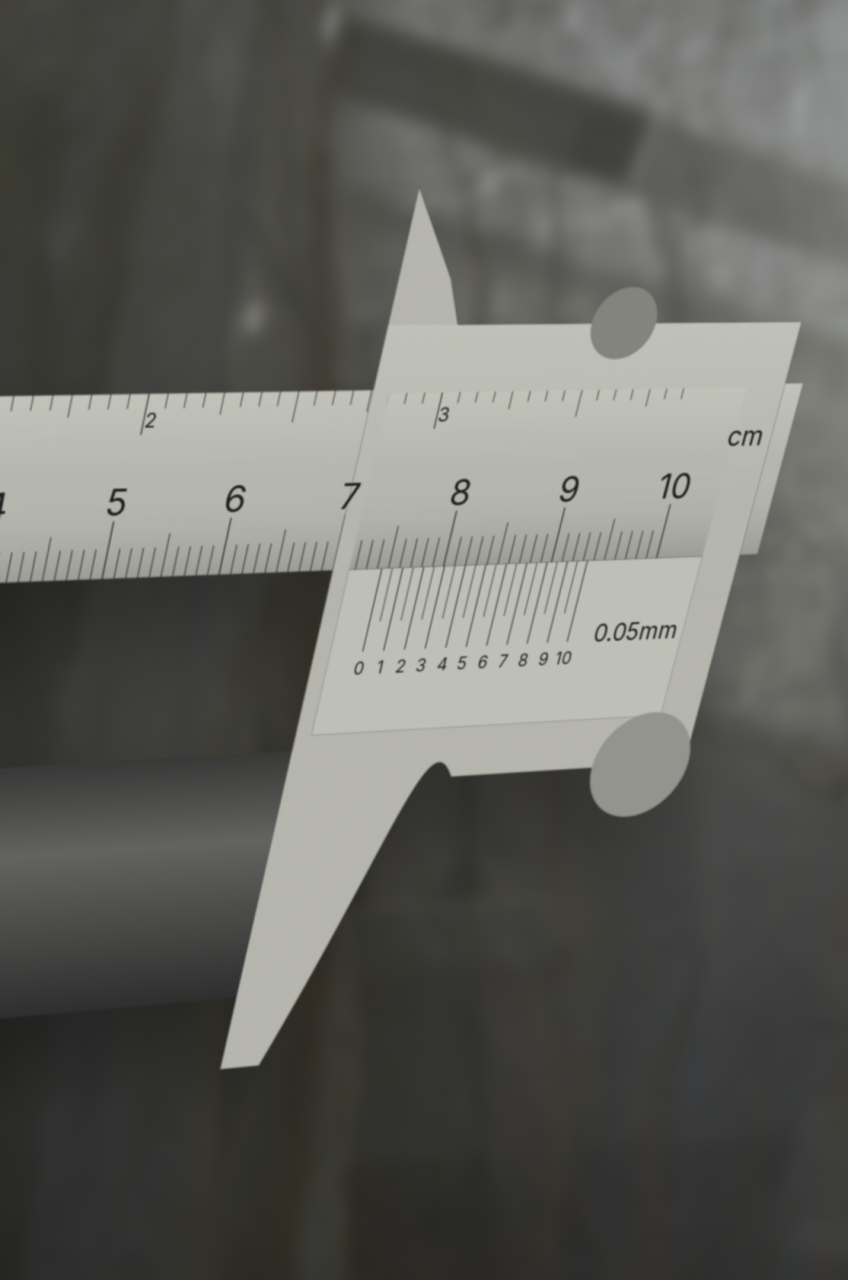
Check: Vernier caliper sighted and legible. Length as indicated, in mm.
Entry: 74.4 mm
